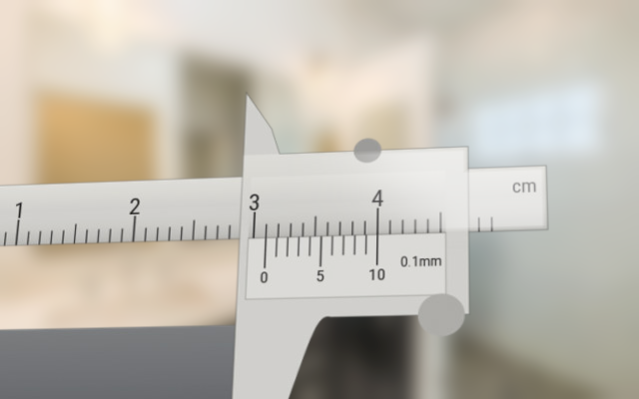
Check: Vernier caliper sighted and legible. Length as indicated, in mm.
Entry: 31.0 mm
